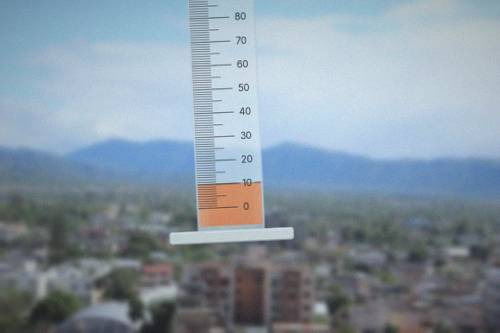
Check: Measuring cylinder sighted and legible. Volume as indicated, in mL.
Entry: 10 mL
